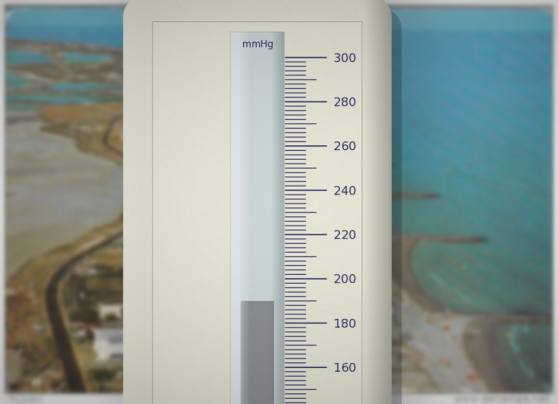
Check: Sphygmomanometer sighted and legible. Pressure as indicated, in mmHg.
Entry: 190 mmHg
